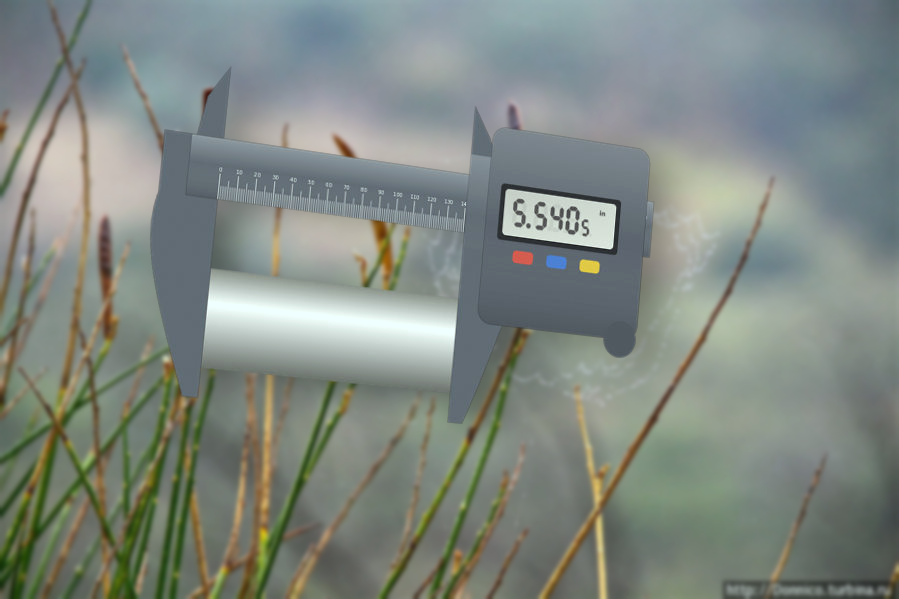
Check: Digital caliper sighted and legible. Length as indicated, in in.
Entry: 5.5405 in
